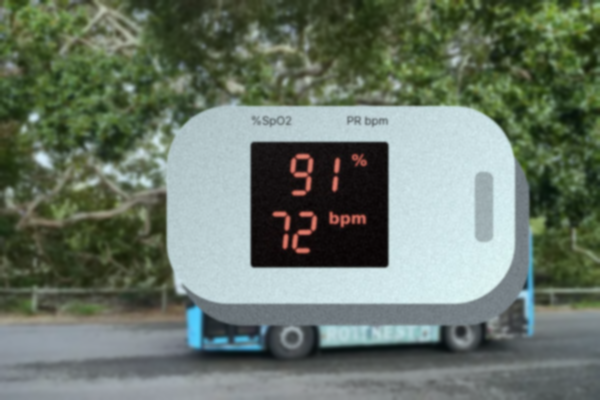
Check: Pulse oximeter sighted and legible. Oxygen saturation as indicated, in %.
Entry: 91 %
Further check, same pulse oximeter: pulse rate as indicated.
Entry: 72 bpm
